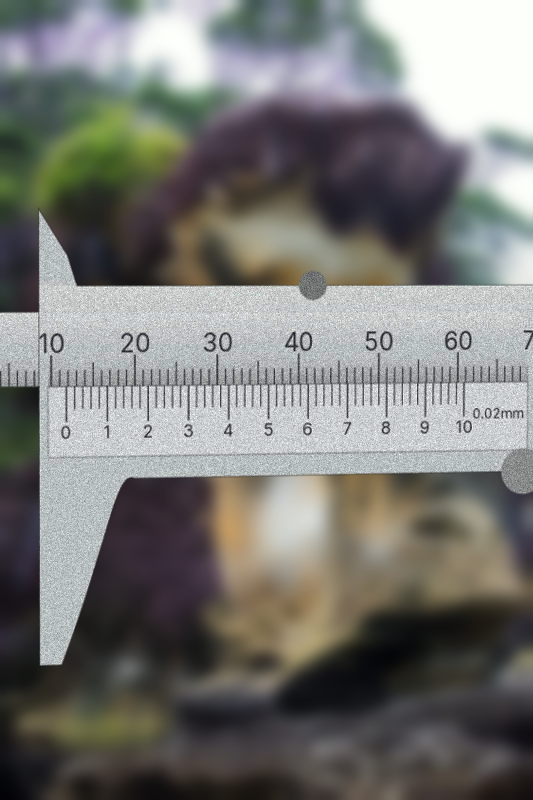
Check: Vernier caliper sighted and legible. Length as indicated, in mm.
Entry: 11.8 mm
